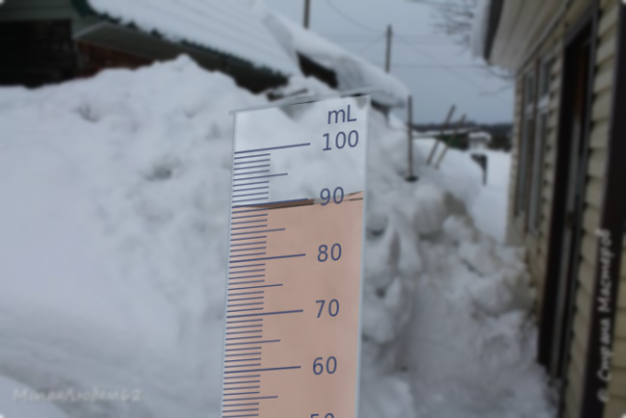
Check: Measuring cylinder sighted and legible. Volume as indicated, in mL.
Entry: 89 mL
